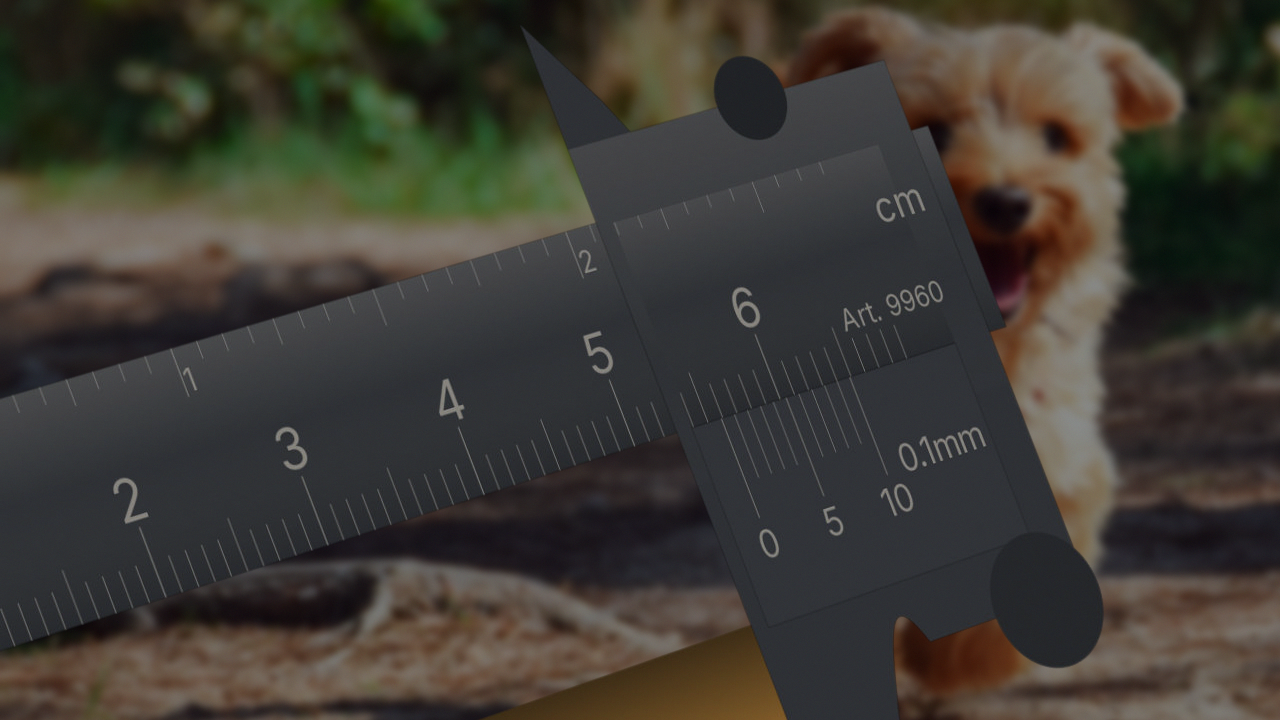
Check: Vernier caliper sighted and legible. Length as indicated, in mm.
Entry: 55.9 mm
